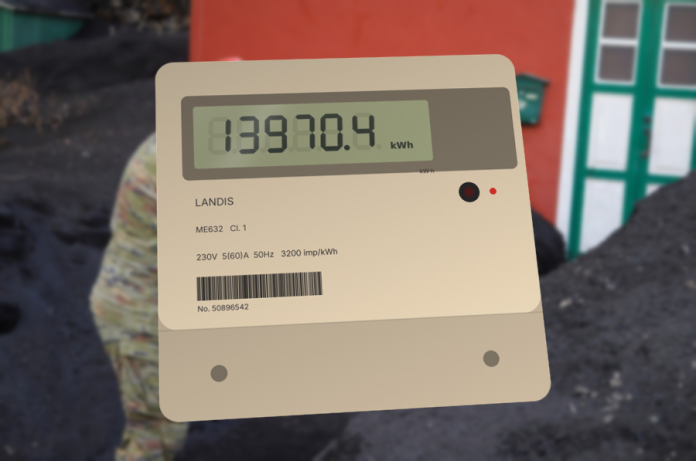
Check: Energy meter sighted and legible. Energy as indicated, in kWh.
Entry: 13970.4 kWh
